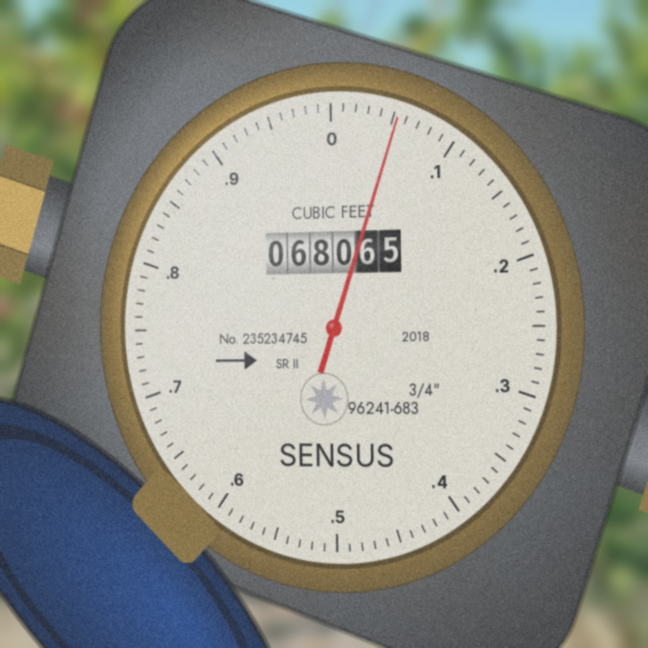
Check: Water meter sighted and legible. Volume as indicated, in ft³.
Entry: 68065.05 ft³
